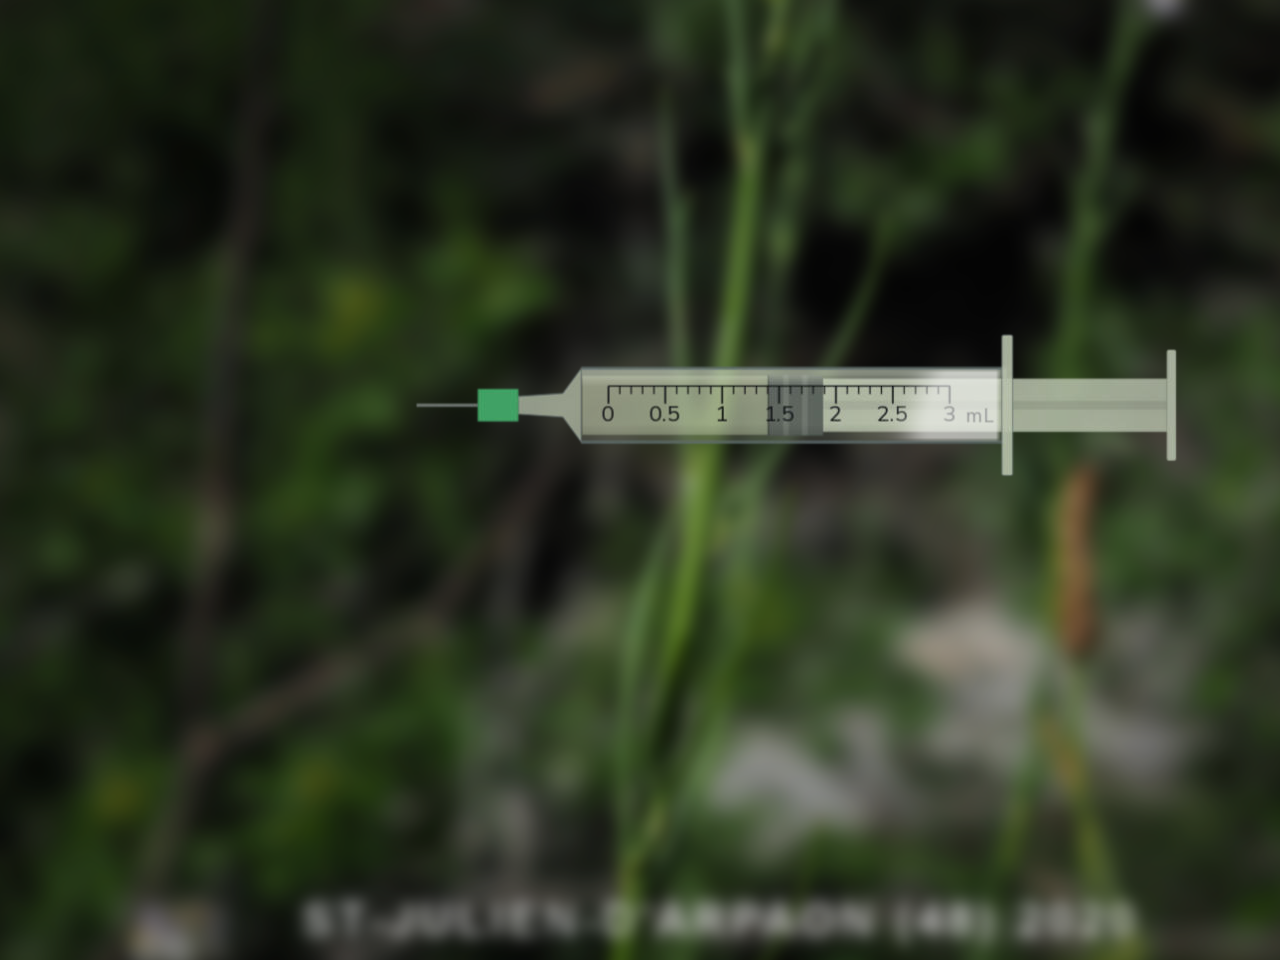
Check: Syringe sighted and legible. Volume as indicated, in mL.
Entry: 1.4 mL
